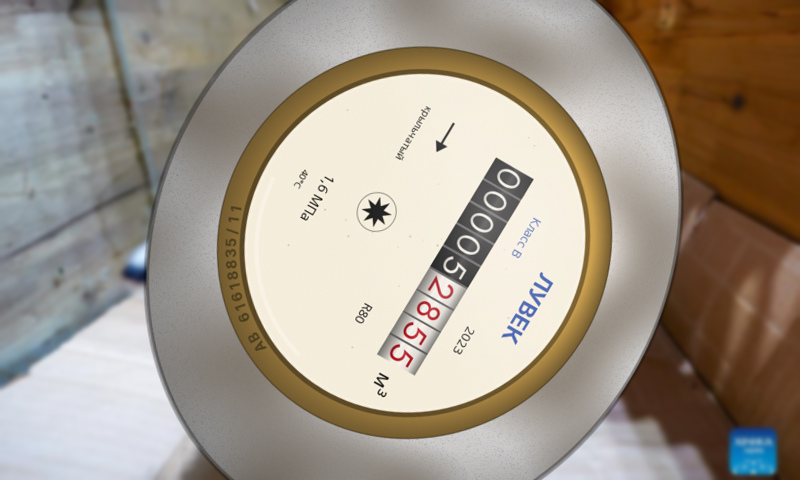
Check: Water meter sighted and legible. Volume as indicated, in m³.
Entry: 5.2855 m³
